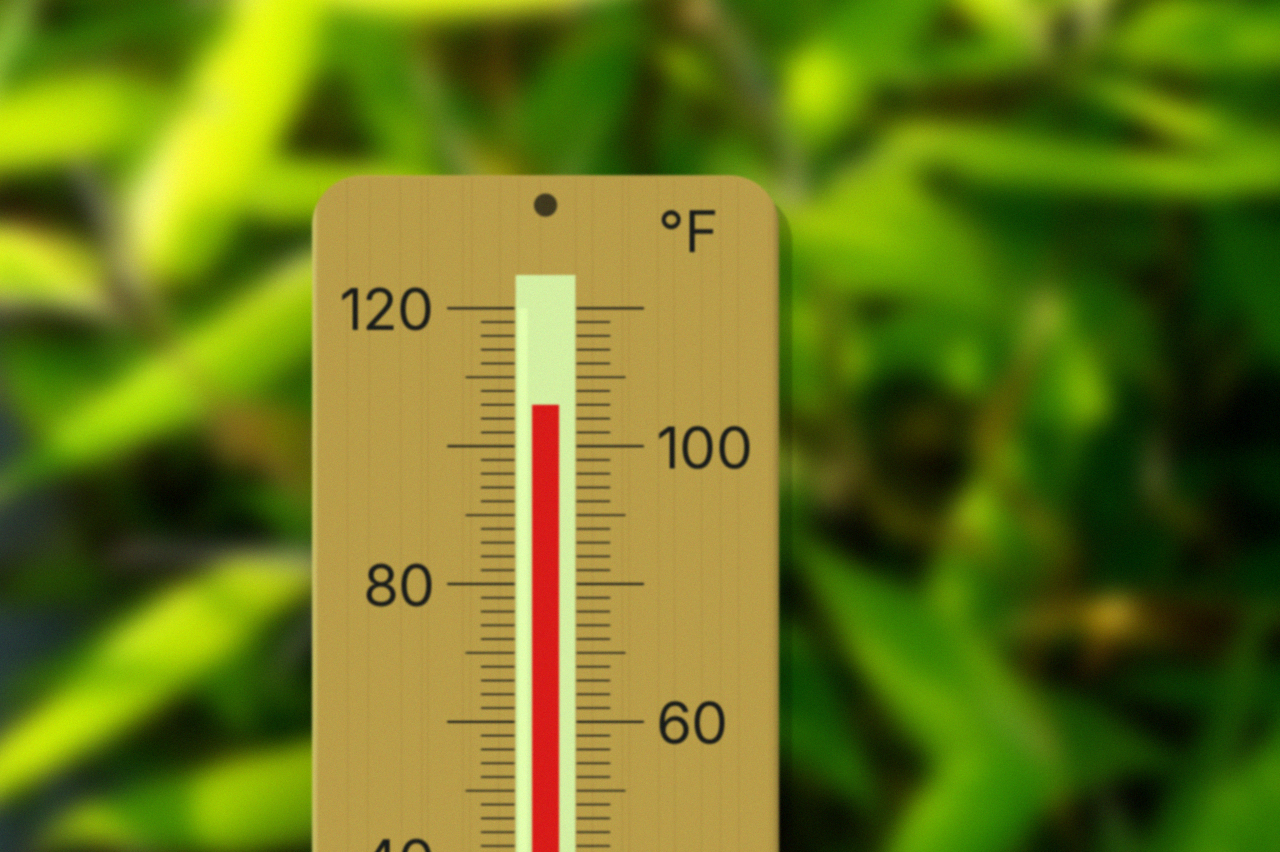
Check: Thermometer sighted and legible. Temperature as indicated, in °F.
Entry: 106 °F
